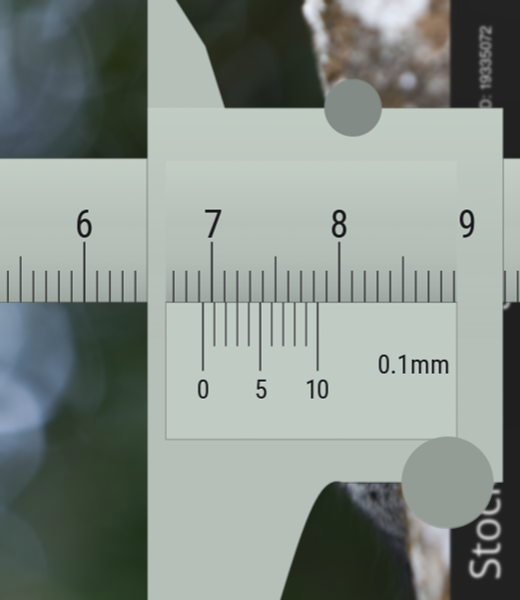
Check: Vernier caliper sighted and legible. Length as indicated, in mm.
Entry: 69.3 mm
